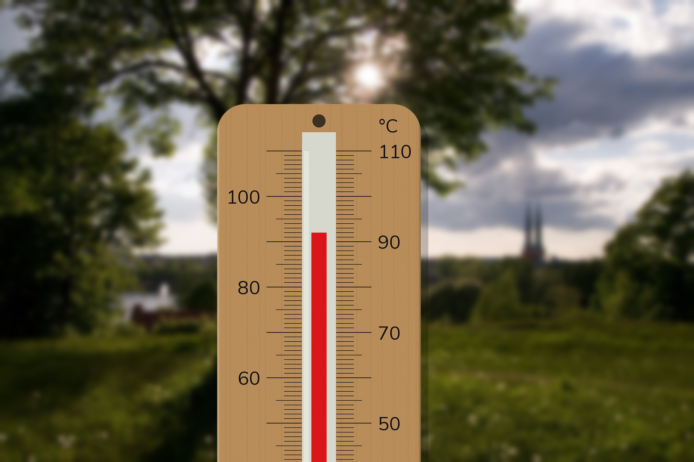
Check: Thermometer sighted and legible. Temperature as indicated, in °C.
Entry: 92 °C
